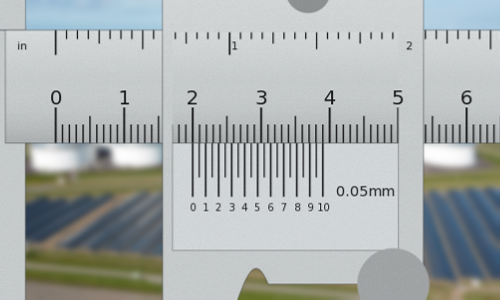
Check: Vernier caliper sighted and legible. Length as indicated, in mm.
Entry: 20.0 mm
